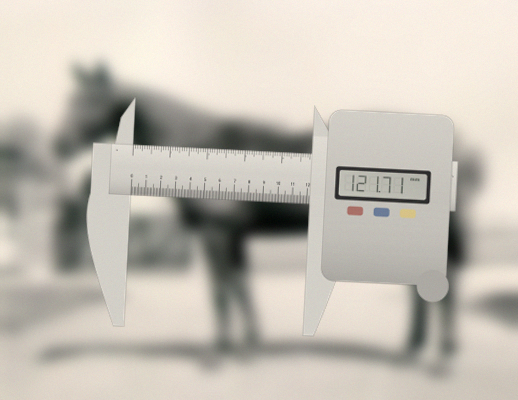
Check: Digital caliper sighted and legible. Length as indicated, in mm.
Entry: 121.71 mm
